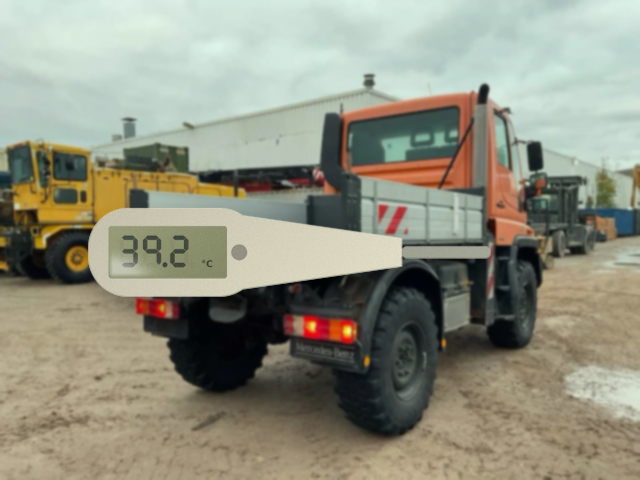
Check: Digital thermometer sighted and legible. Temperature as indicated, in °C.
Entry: 39.2 °C
